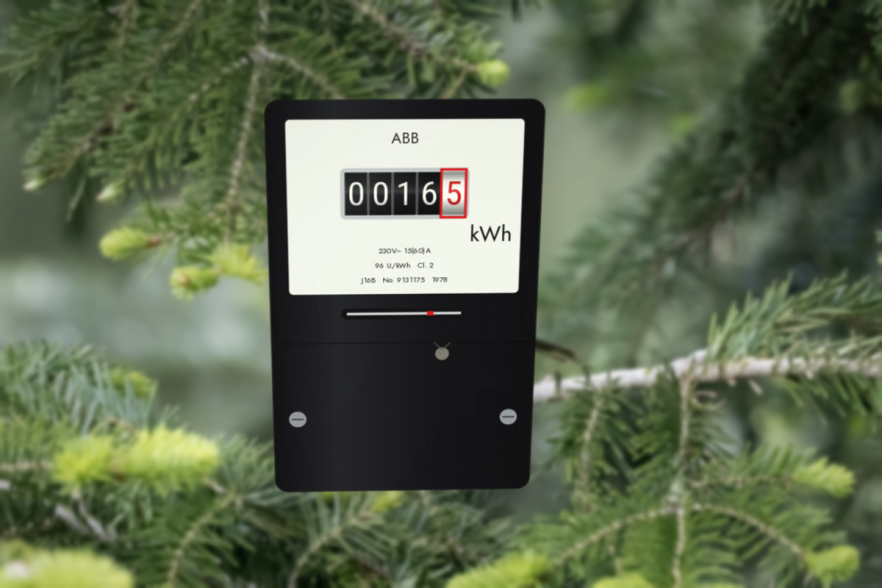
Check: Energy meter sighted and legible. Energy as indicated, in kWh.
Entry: 16.5 kWh
